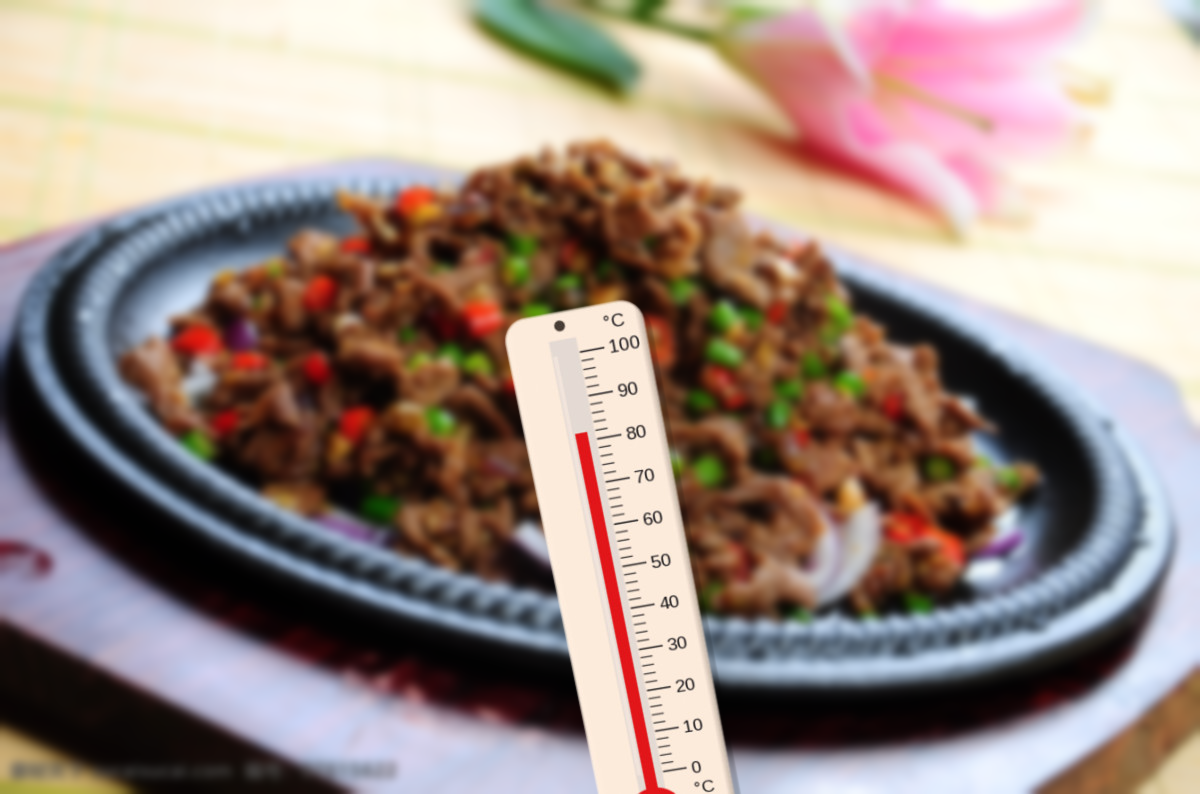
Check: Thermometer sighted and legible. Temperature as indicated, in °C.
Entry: 82 °C
